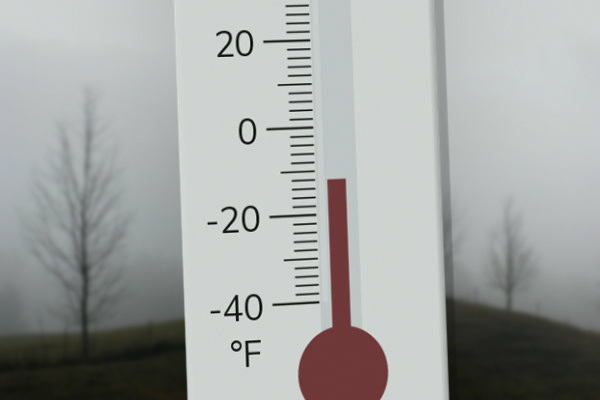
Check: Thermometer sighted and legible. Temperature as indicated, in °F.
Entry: -12 °F
